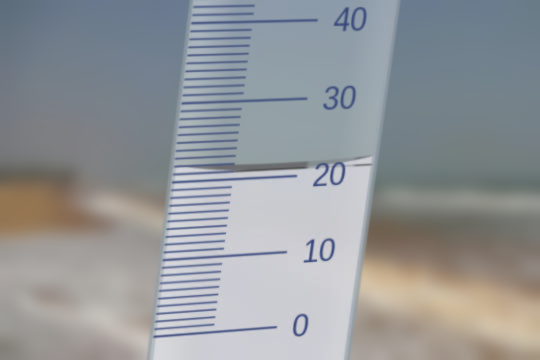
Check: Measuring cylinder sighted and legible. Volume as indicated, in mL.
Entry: 21 mL
